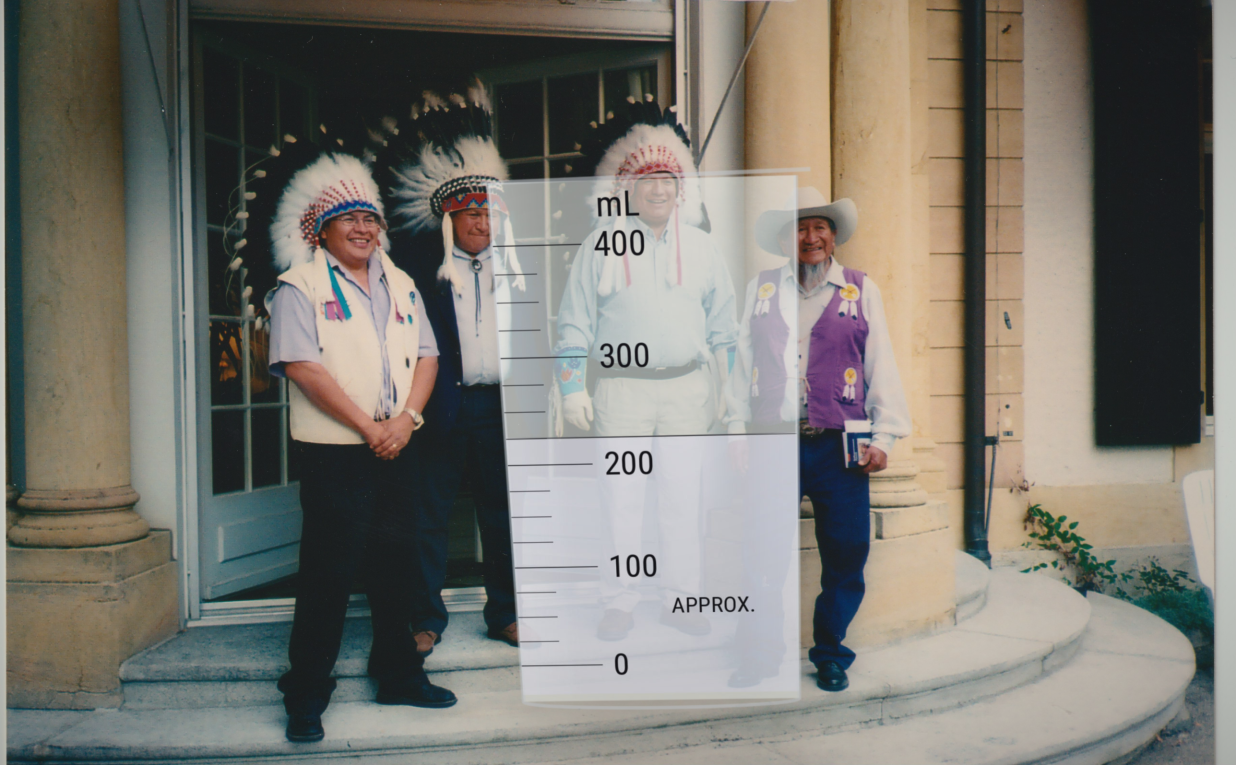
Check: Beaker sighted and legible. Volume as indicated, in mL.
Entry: 225 mL
